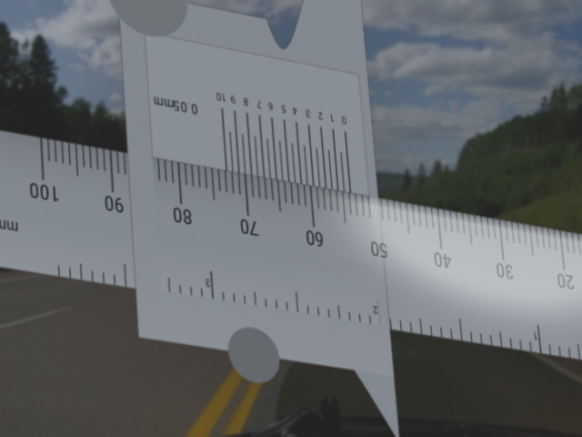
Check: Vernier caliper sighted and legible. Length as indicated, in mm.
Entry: 53.8 mm
